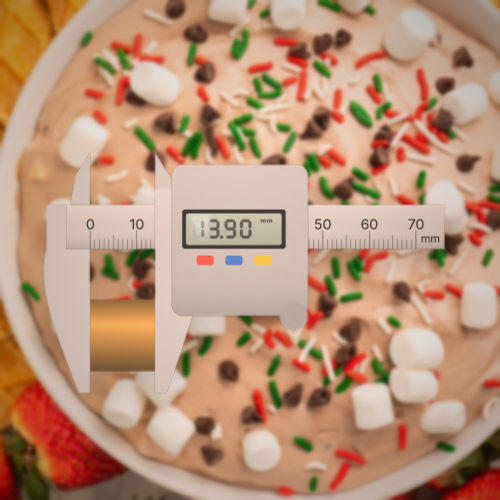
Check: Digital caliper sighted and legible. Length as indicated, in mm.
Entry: 13.90 mm
